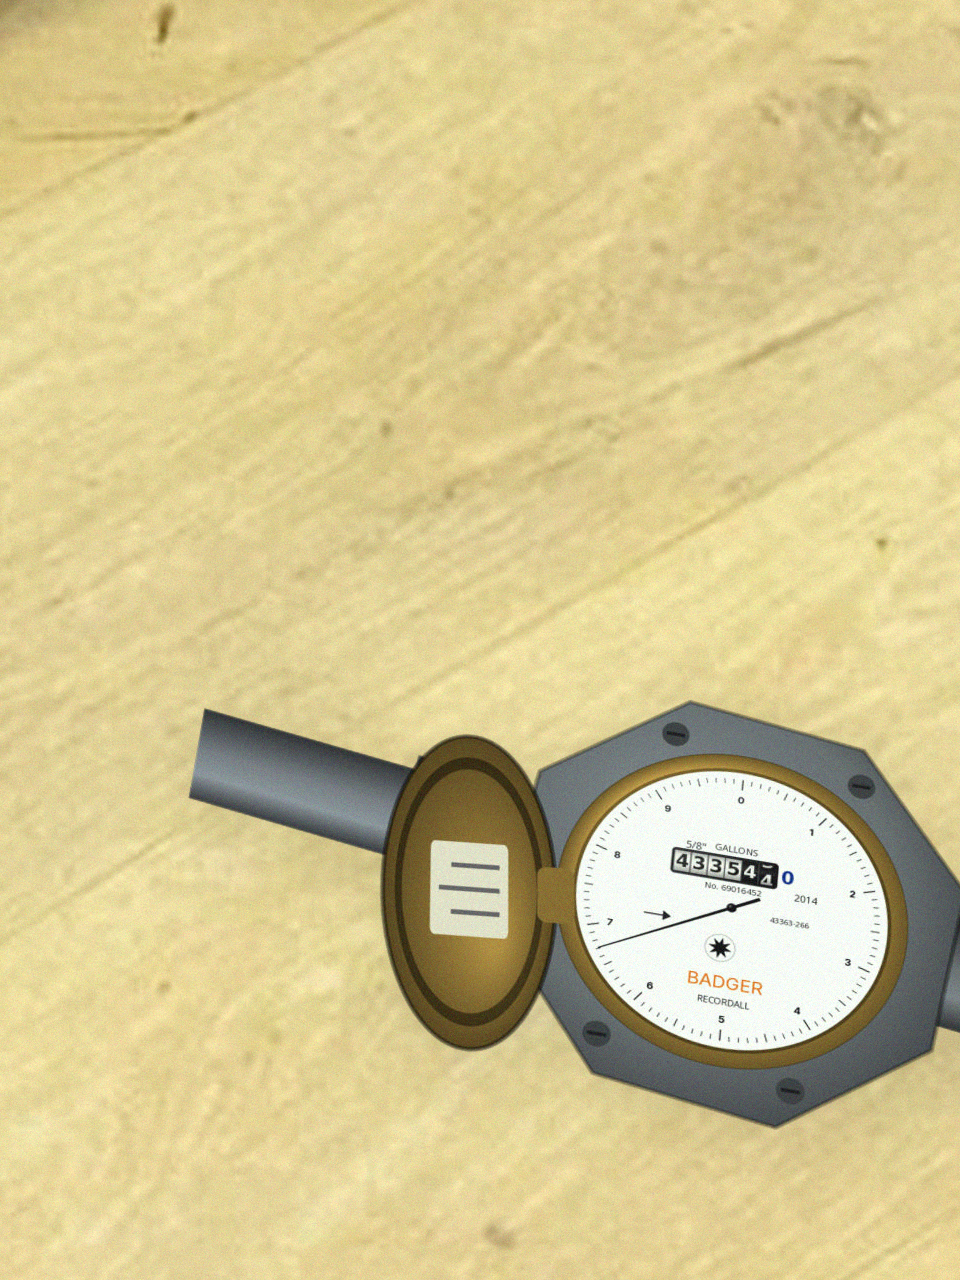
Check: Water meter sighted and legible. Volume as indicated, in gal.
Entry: 4335436.7 gal
